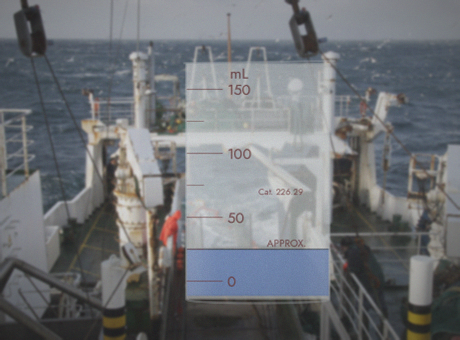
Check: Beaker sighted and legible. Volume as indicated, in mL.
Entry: 25 mL
